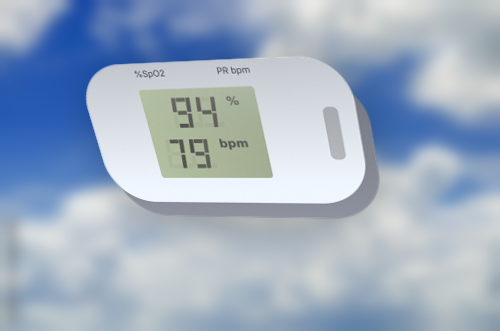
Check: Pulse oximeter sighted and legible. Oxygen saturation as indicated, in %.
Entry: 94 %
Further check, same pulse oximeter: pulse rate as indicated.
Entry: 79 bpm
